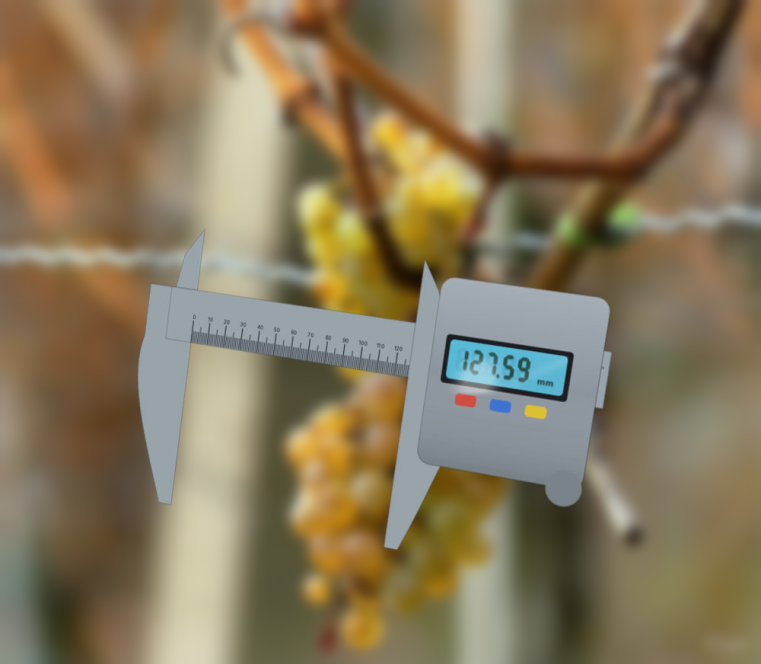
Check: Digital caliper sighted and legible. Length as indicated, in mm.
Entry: 127.59 mm
